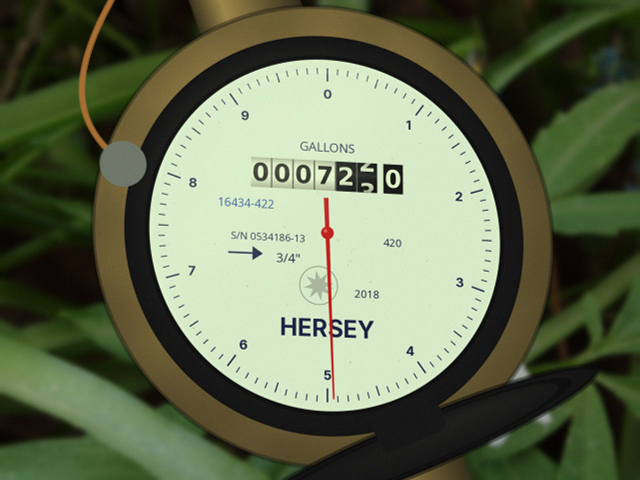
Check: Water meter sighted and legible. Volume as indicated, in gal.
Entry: 7224.9 gal
